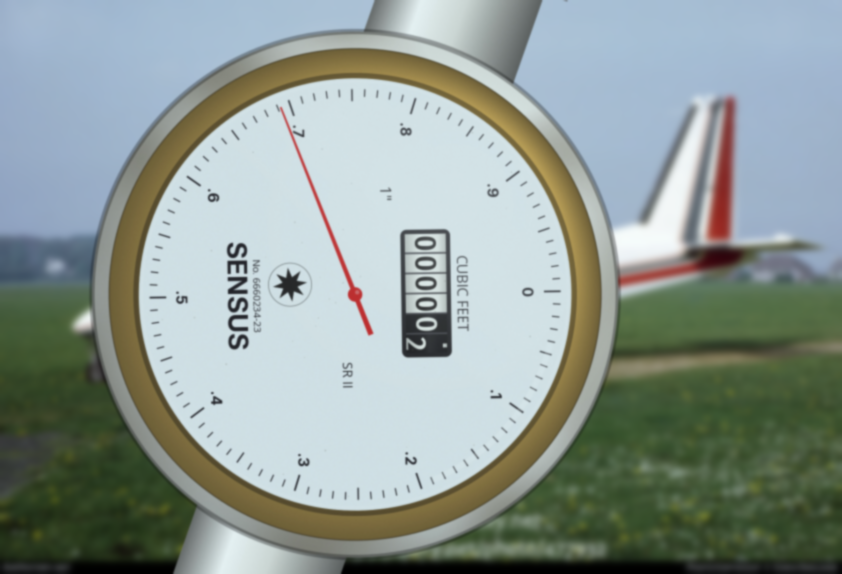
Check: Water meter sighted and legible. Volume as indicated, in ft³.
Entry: 1.69 ft³
